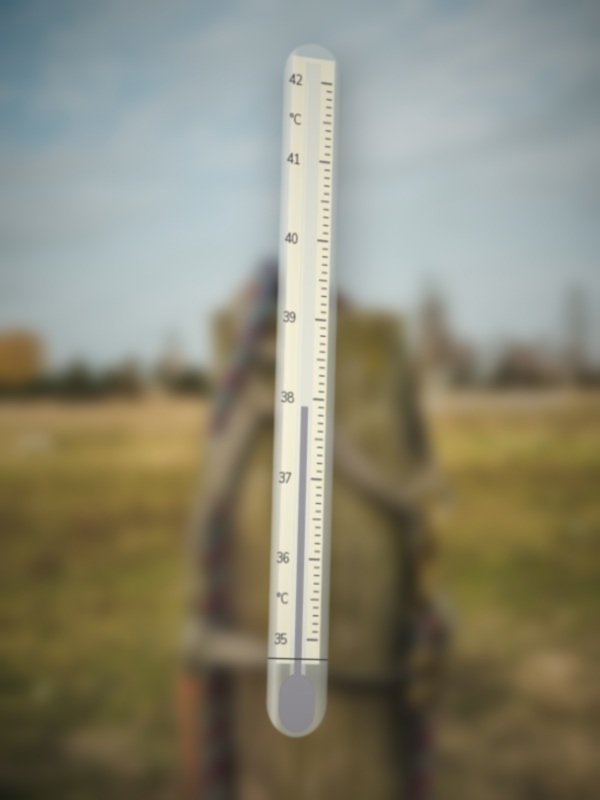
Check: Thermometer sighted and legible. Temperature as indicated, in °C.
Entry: 37.9 °C
